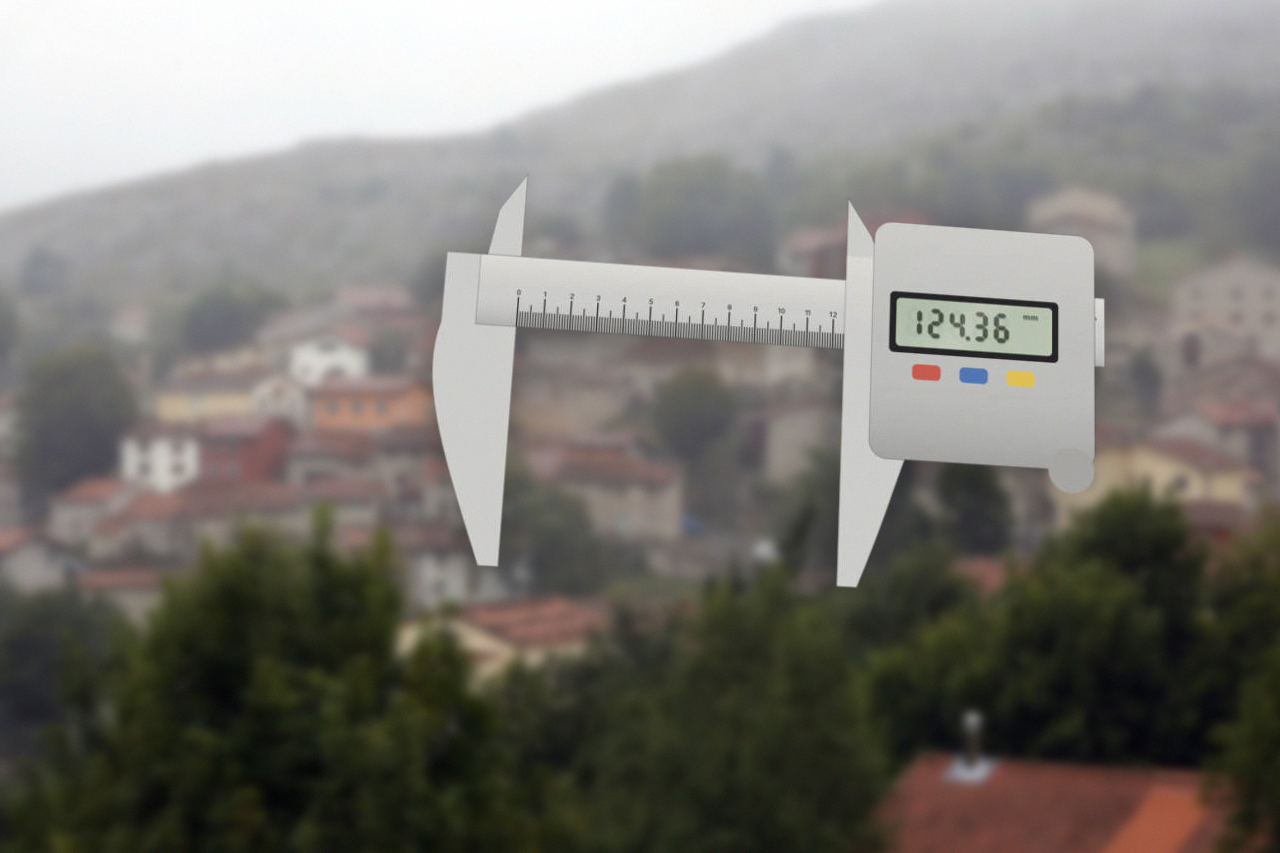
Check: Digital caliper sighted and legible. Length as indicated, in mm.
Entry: 124.36 mm
